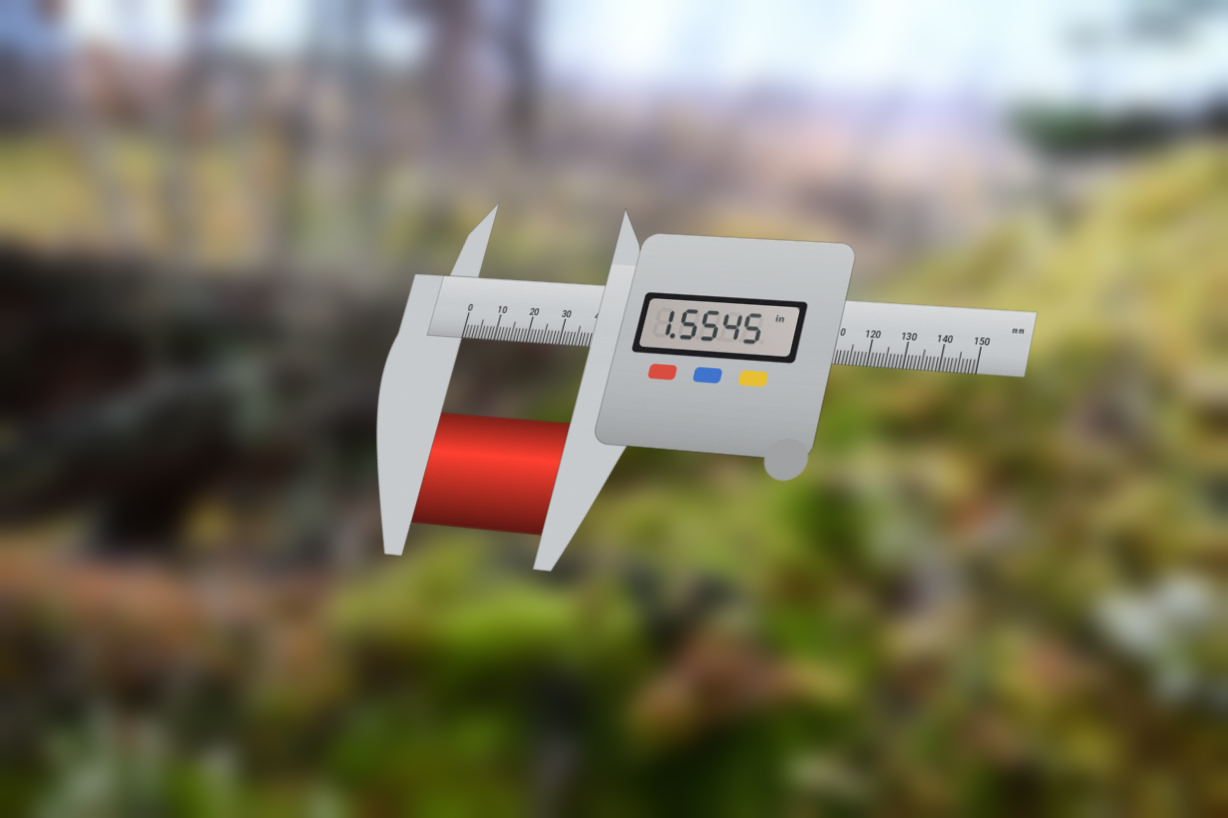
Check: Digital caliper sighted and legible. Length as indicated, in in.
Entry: 1.5545 in
